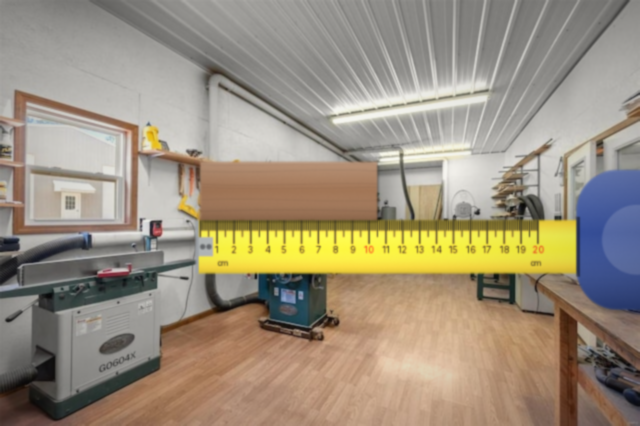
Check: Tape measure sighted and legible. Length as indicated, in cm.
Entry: 10.5 cm
